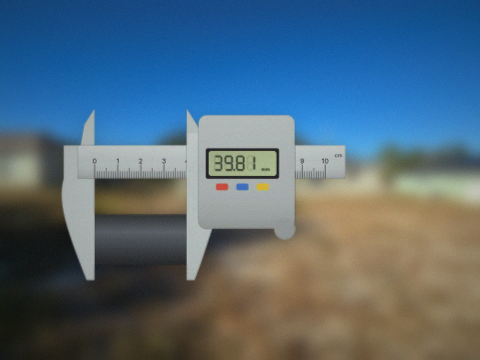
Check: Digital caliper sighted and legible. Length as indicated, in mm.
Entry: 39.81 mm
